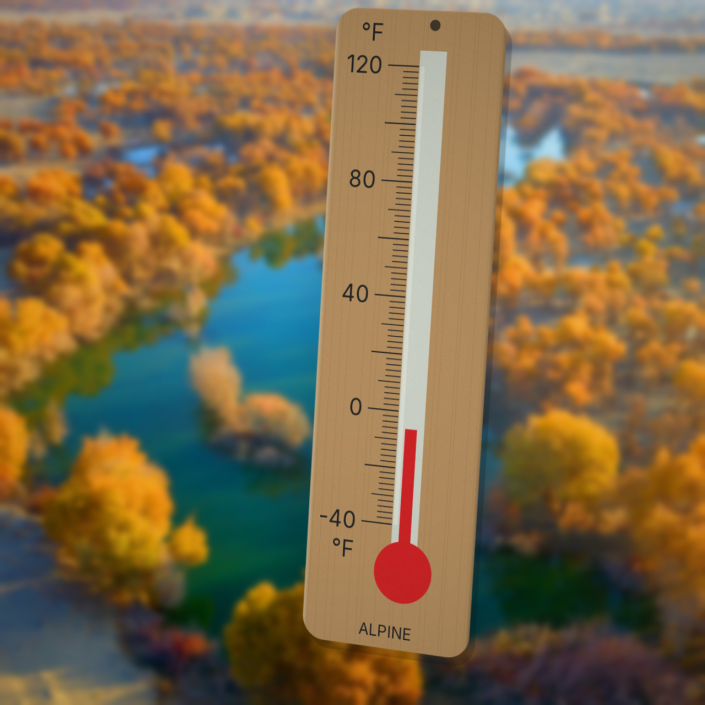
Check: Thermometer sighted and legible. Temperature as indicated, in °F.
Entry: -6 °F
